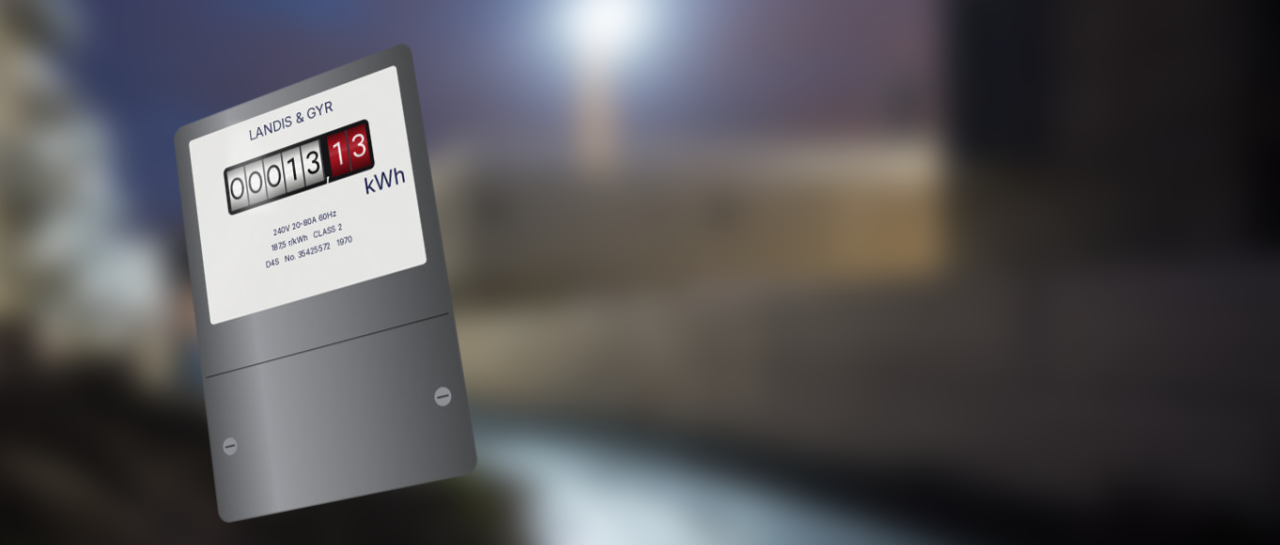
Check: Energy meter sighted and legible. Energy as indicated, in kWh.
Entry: 13.13 kWh
